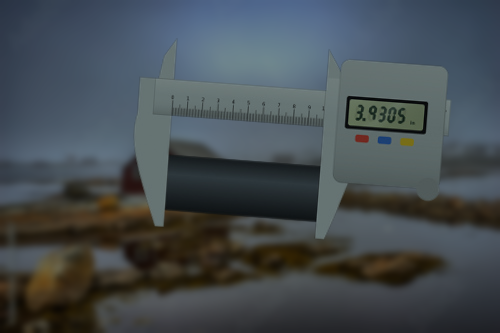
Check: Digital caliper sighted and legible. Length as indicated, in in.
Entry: 3.9305 in
